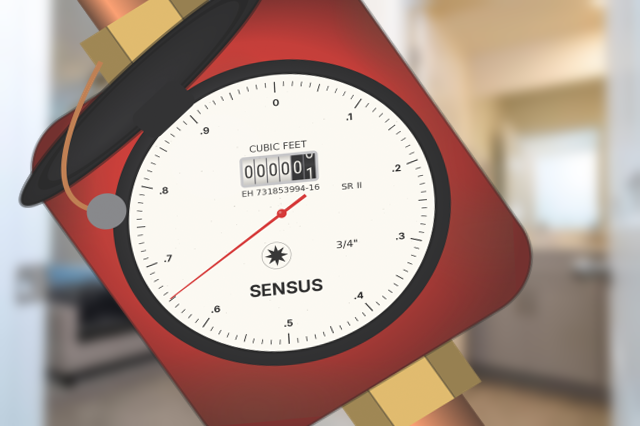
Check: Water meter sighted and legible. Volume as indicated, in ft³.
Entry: 0.65 ft³
